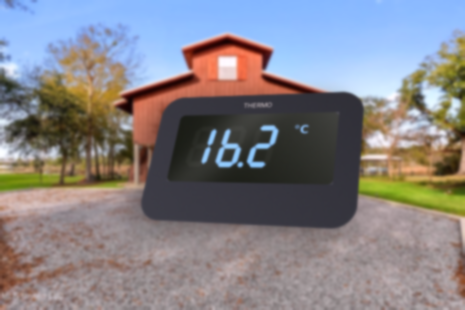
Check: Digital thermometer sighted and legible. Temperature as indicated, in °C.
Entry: 16.2 °C
